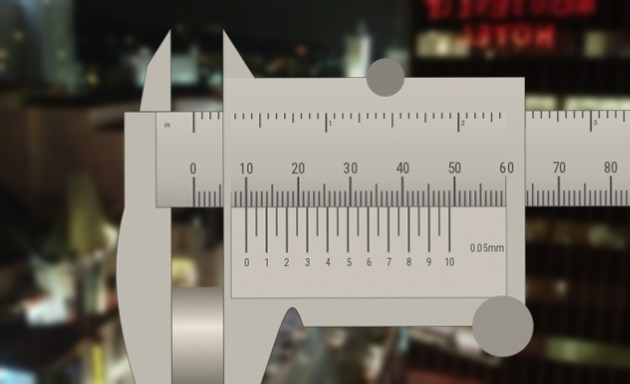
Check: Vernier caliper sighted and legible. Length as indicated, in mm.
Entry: 10.0 mm
